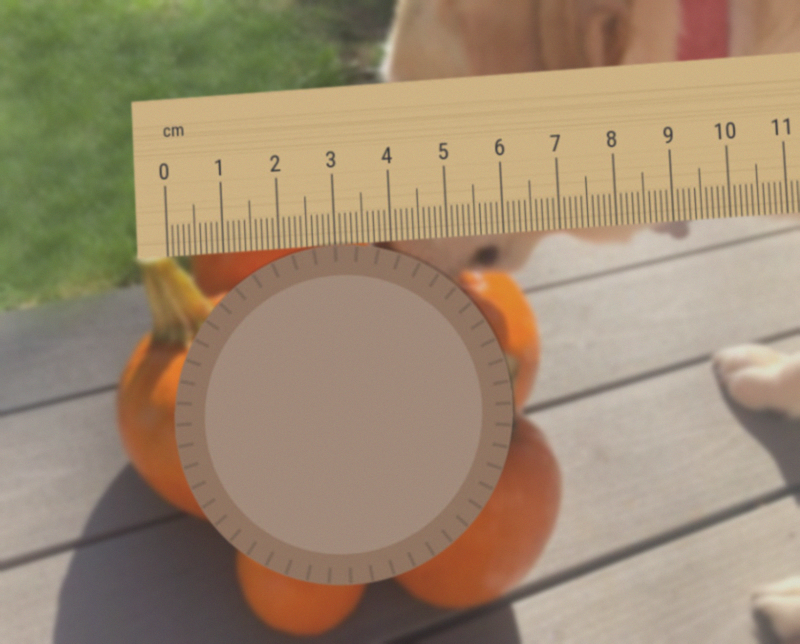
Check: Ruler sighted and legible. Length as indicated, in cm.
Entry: 6 cm
